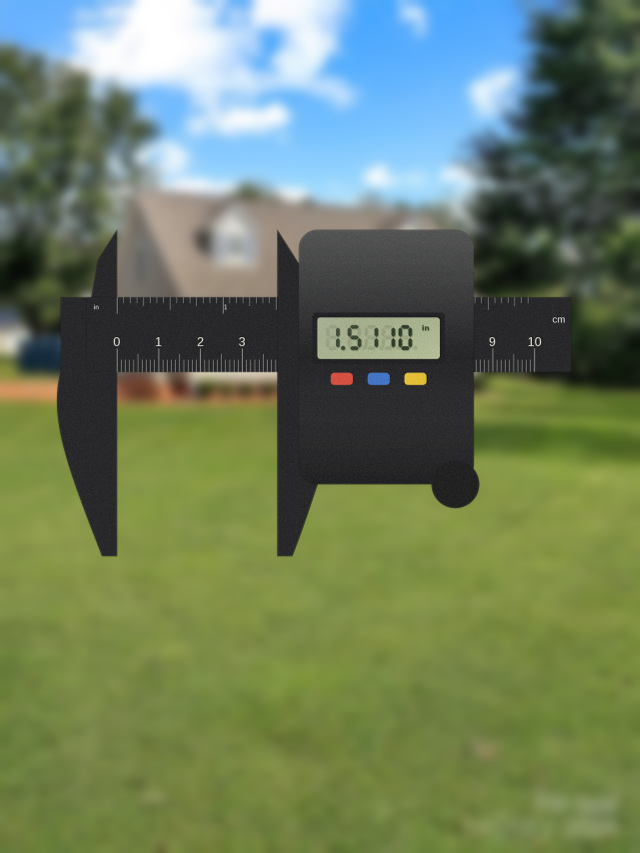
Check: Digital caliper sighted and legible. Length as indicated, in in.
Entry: 1.5110 in
